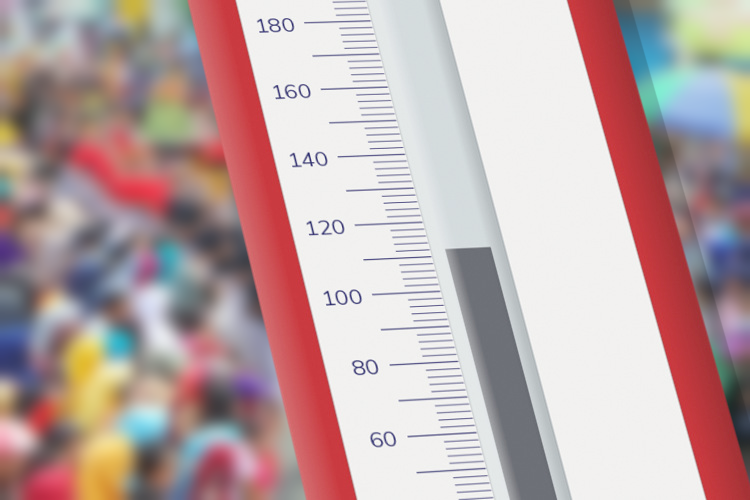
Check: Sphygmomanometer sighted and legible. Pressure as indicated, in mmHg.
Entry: 112 mmHg
